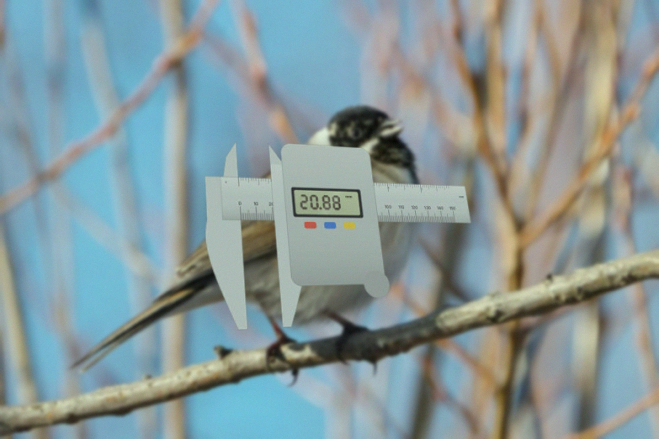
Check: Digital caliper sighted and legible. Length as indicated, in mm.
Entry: 20.88 mm
